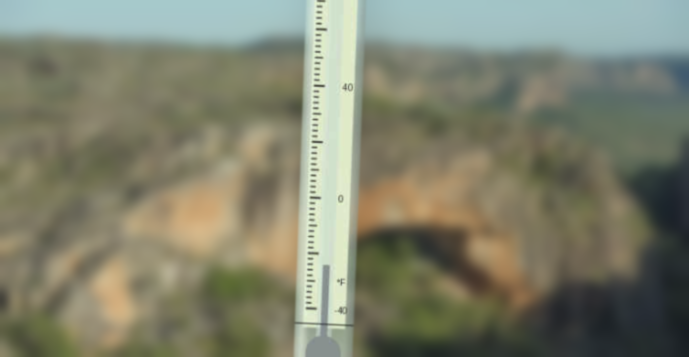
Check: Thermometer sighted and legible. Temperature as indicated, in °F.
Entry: -24 °F
